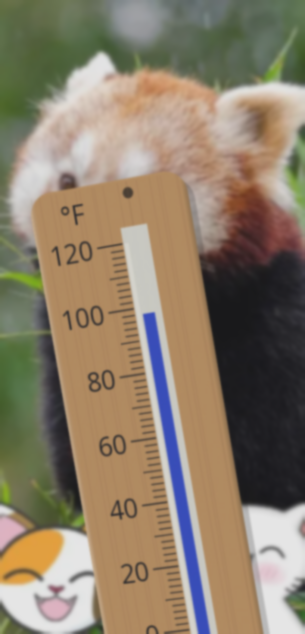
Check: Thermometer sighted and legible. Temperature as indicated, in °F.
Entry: 98 °F
